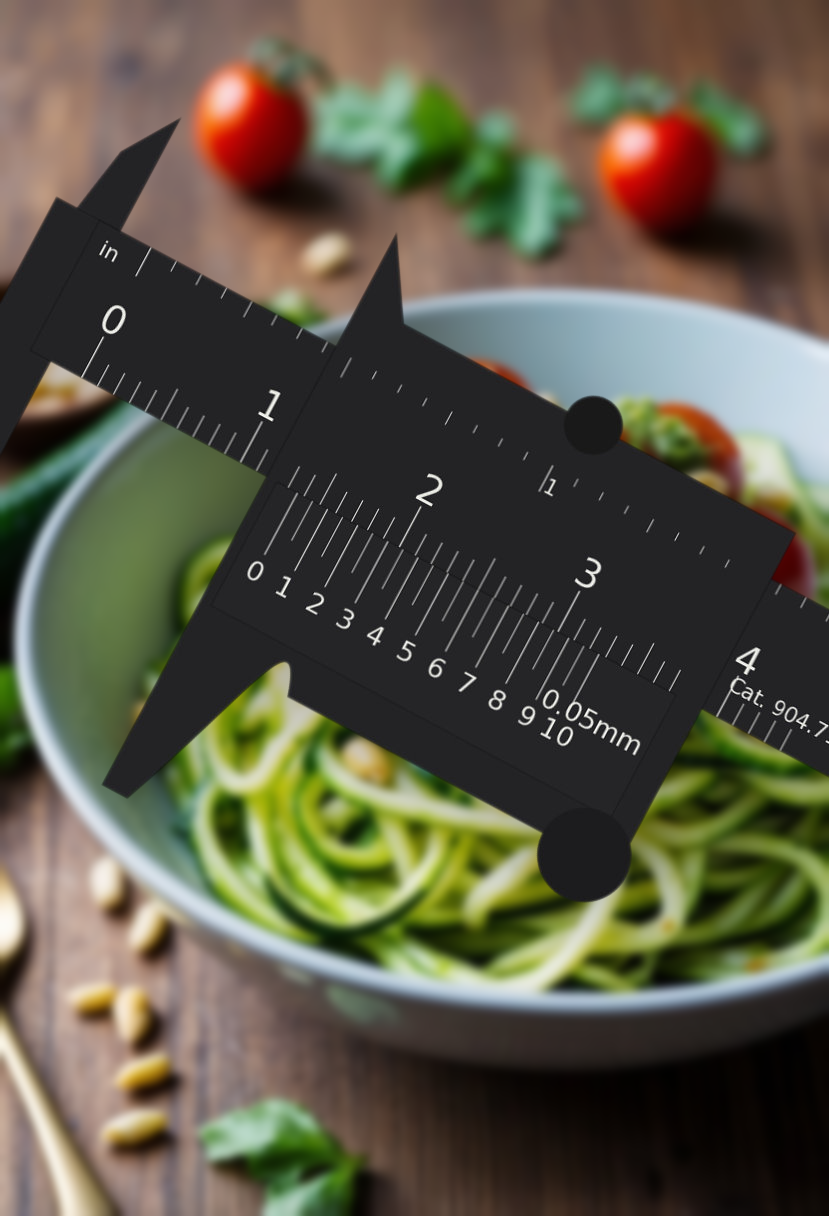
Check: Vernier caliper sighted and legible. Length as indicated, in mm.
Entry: 13.6 mm
